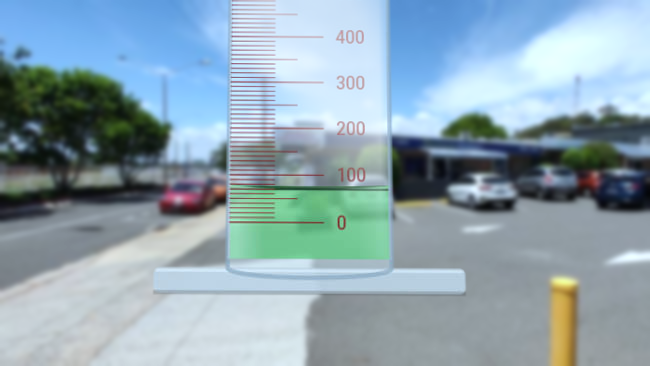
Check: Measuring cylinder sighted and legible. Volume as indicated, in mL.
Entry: 70 mL
